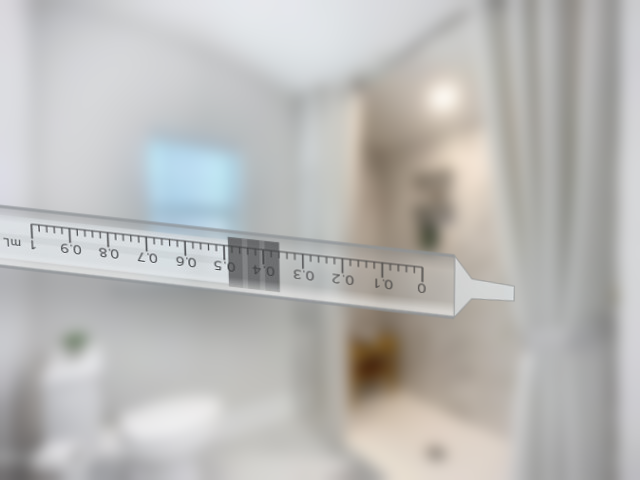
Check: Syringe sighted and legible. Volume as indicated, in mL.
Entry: 0.36 mL
